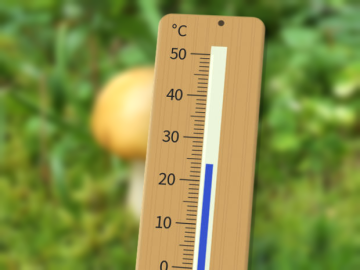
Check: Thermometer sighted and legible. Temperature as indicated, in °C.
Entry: 24 °C
